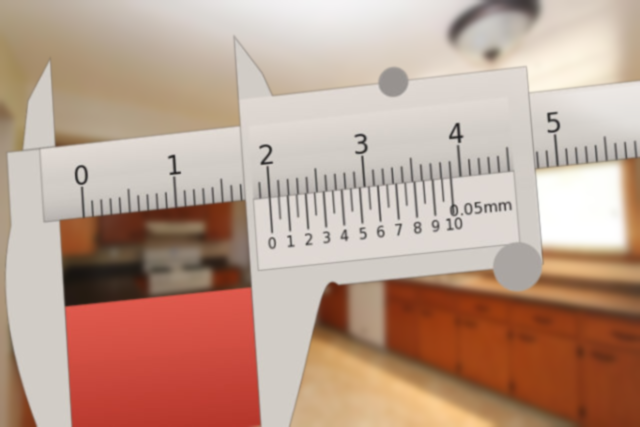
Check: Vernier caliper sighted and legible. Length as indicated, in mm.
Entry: 20.0 mm
